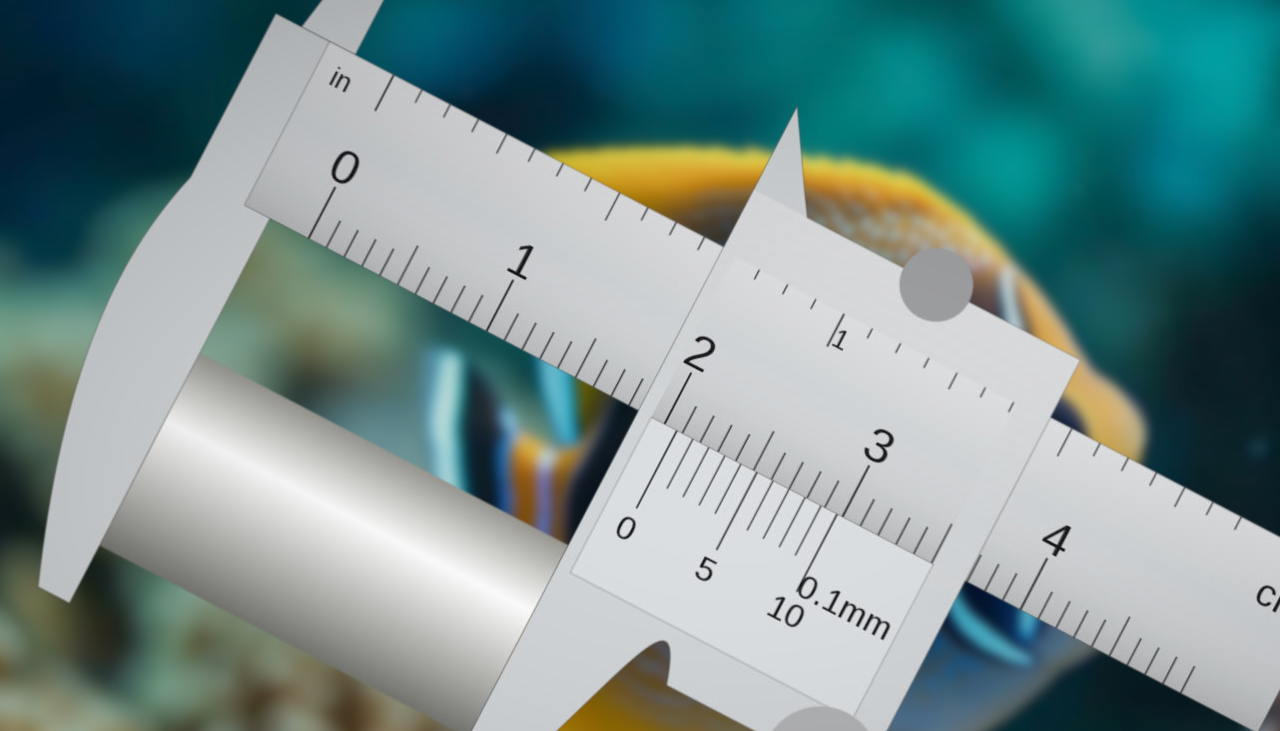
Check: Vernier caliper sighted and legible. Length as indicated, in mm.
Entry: 20.7 mm
